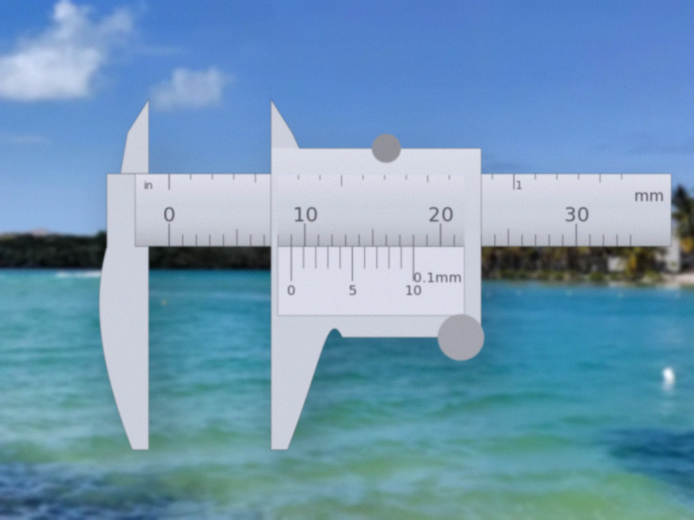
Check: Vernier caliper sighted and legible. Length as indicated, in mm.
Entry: 9.0 mm
